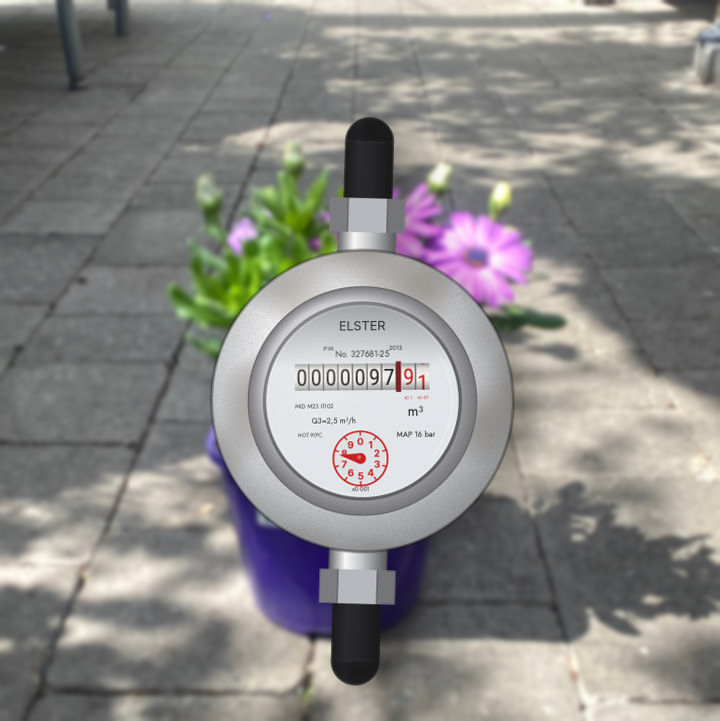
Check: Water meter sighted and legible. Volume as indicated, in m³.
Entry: 97.907 m³
